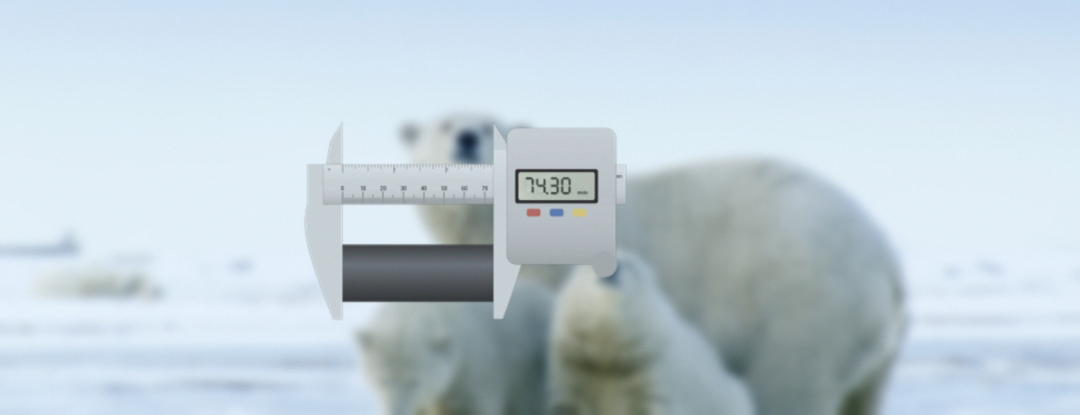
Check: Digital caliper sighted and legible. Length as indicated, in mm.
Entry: 74.30 mm
